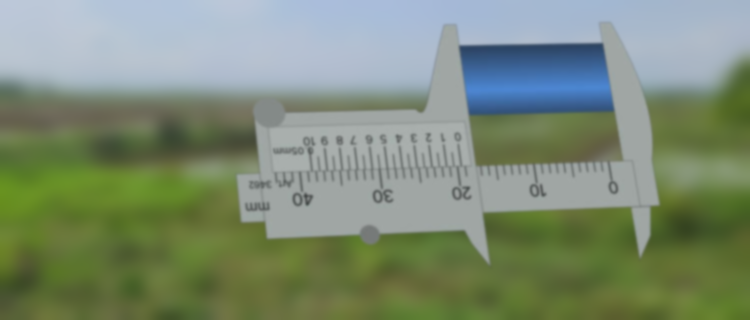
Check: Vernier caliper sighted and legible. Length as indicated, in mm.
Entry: 19.5 mm
